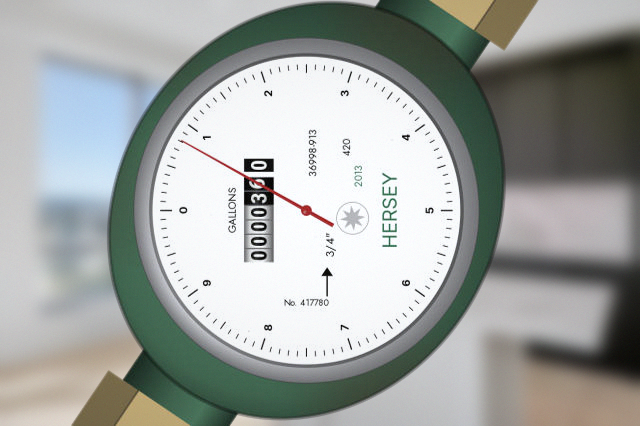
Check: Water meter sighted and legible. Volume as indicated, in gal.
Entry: 360.8 gal
